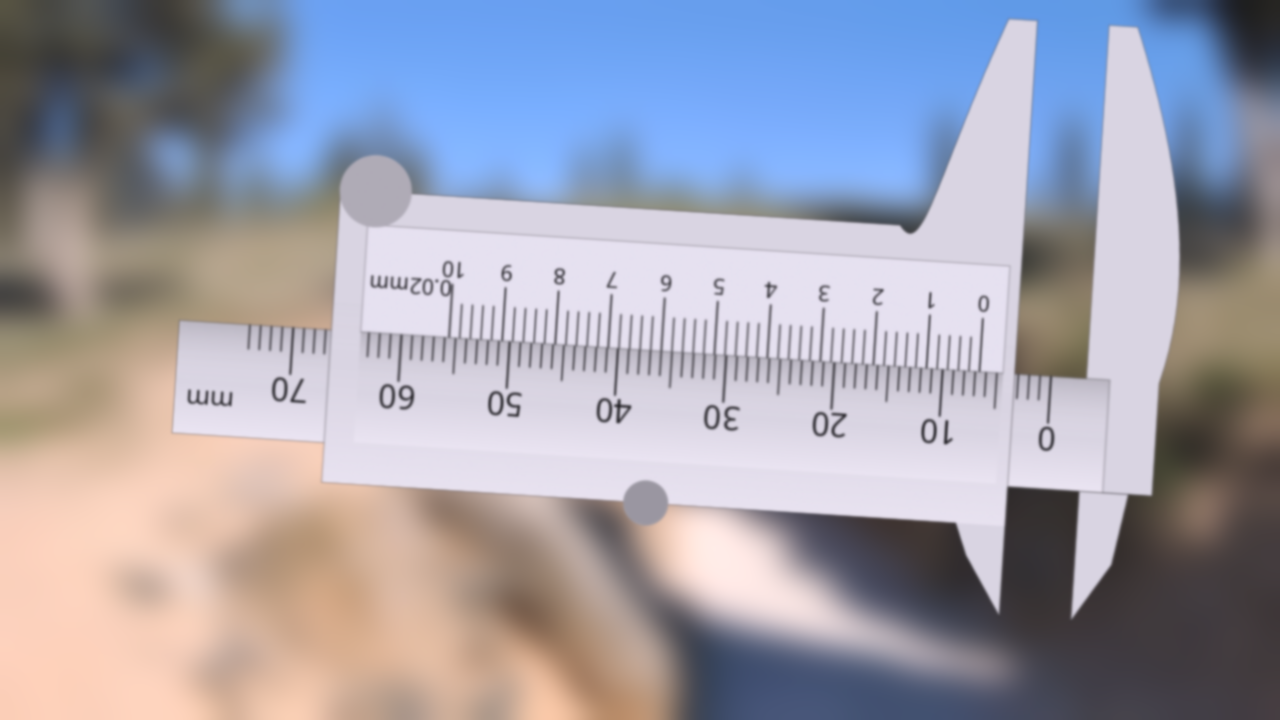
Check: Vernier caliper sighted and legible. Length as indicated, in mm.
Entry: 6.6 mm
